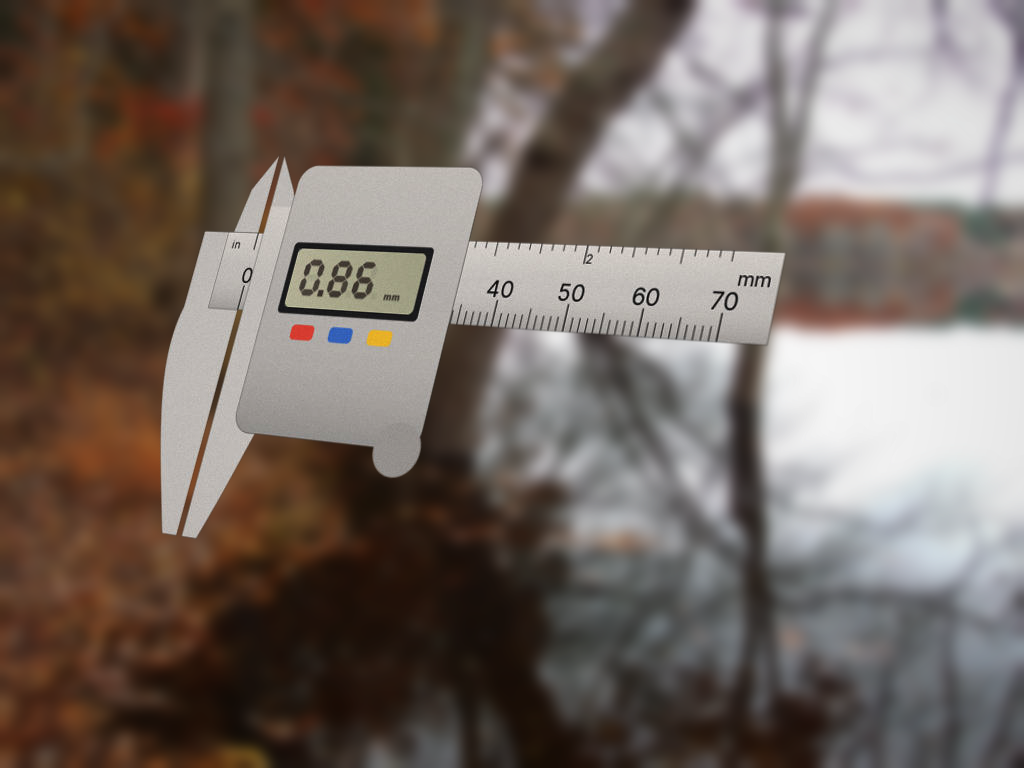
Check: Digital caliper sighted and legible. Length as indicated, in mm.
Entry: 0.86 mm
